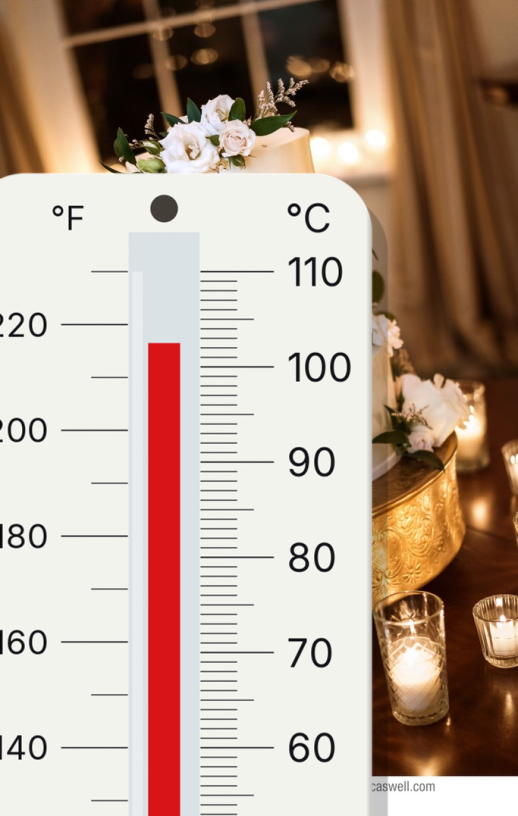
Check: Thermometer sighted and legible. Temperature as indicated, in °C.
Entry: 102.5 °C
